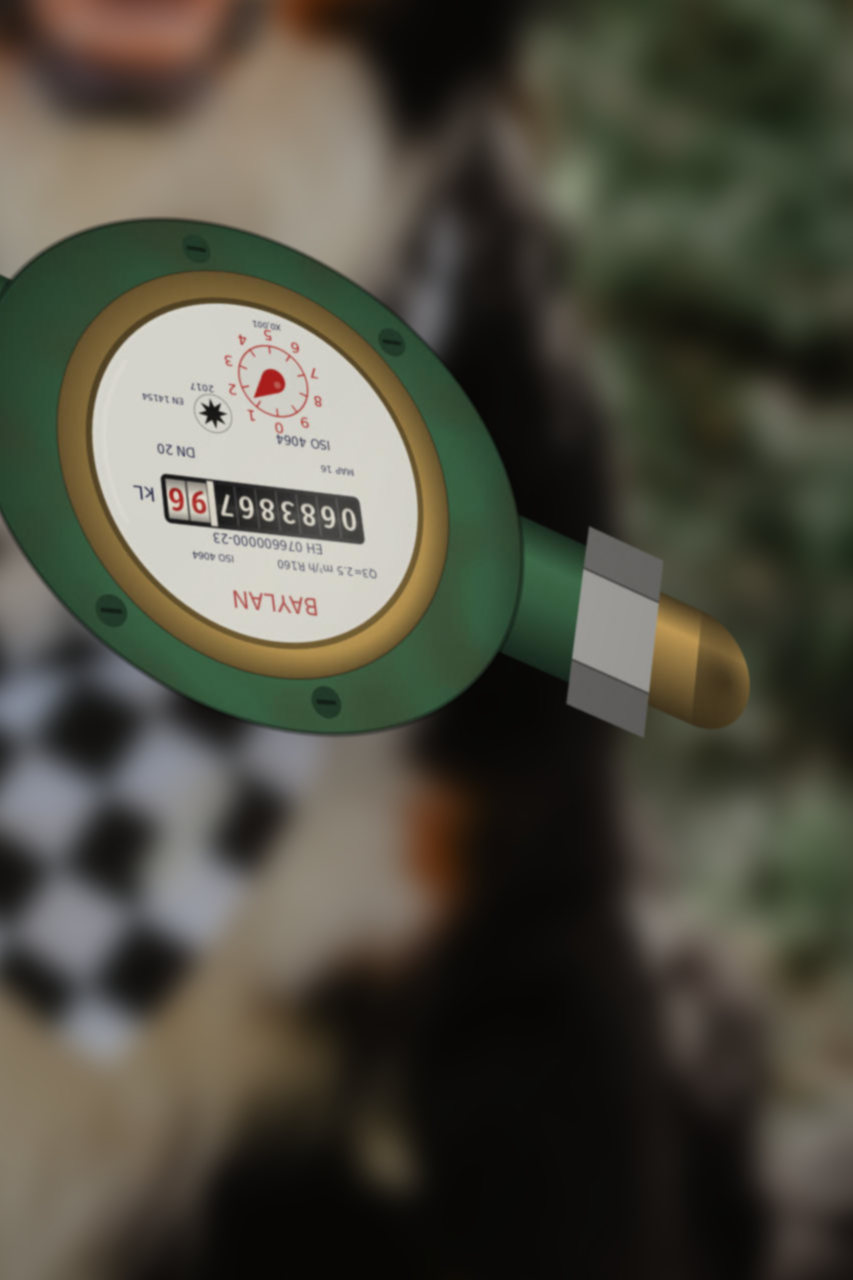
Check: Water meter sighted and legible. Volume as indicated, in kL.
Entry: 683867.961 kL
